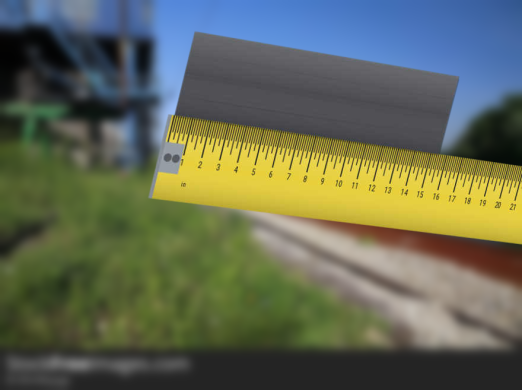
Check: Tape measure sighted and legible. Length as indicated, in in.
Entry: 15.5 in
